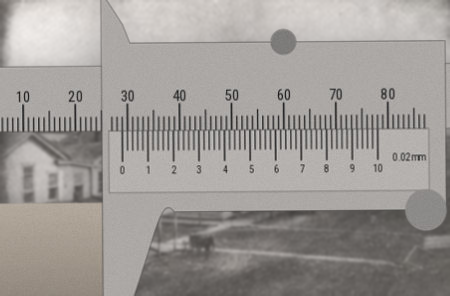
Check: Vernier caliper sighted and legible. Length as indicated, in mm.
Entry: 29.0 mm
